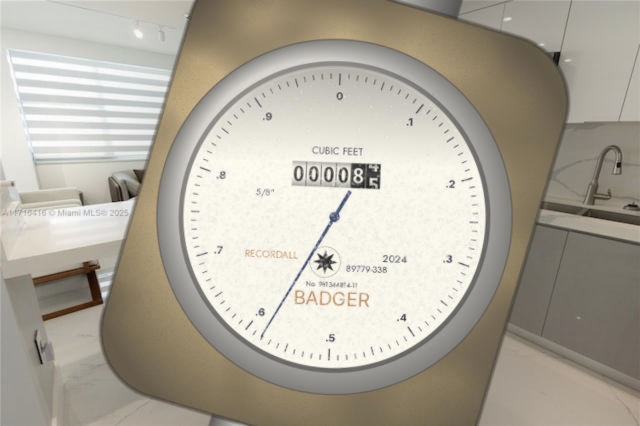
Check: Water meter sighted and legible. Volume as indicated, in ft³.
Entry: 84.58 ft³
